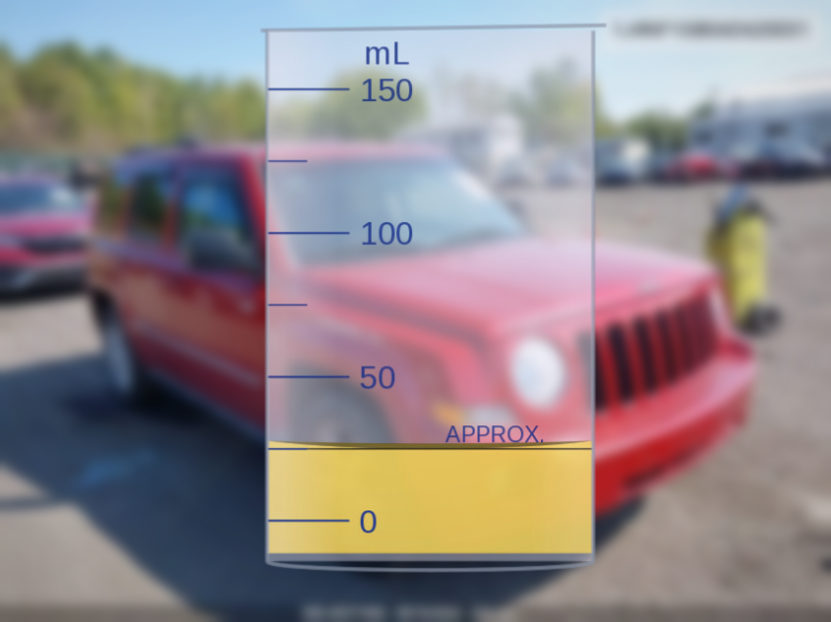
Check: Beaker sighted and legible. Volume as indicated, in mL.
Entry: 25 mL
